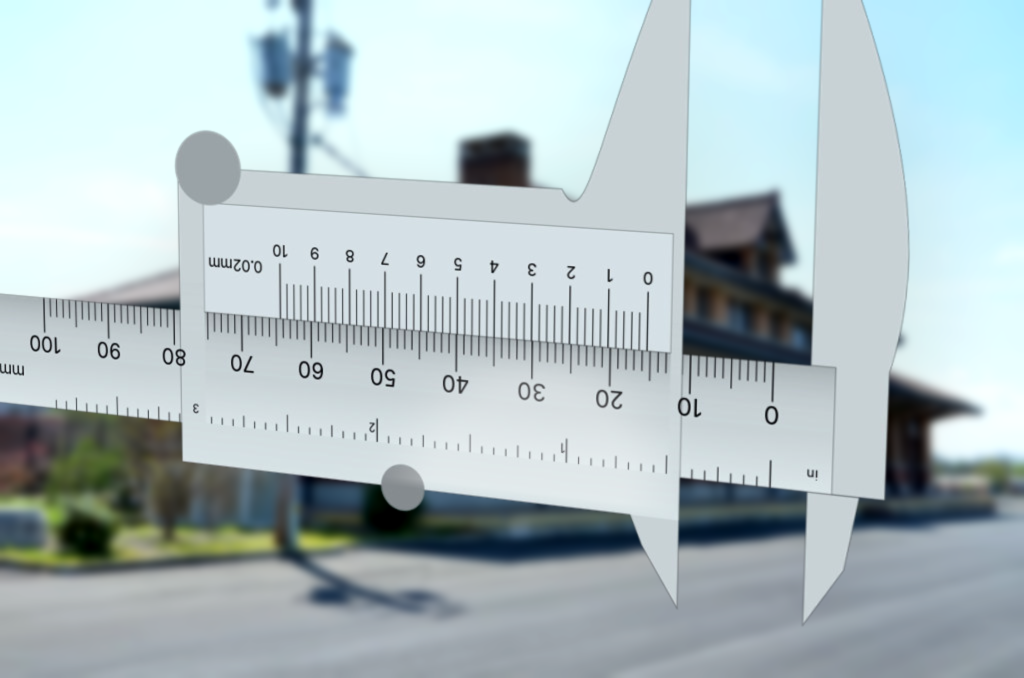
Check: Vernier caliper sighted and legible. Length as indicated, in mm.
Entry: 15.4 mm
